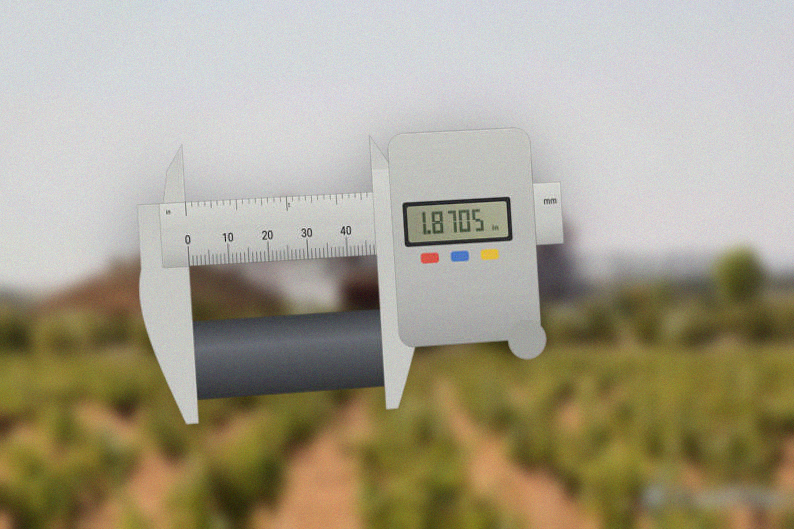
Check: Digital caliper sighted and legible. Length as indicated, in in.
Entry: 1.8705 in
